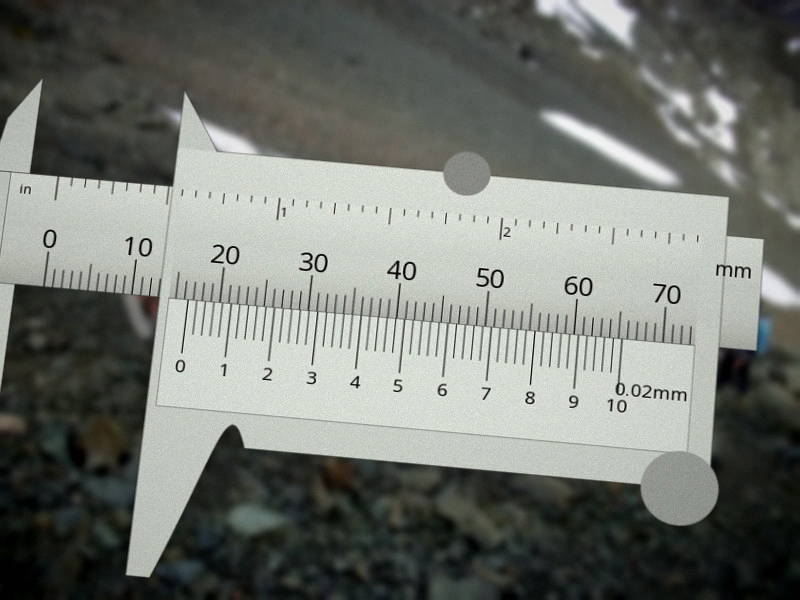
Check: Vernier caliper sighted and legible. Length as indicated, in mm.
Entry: 16.4 mm
